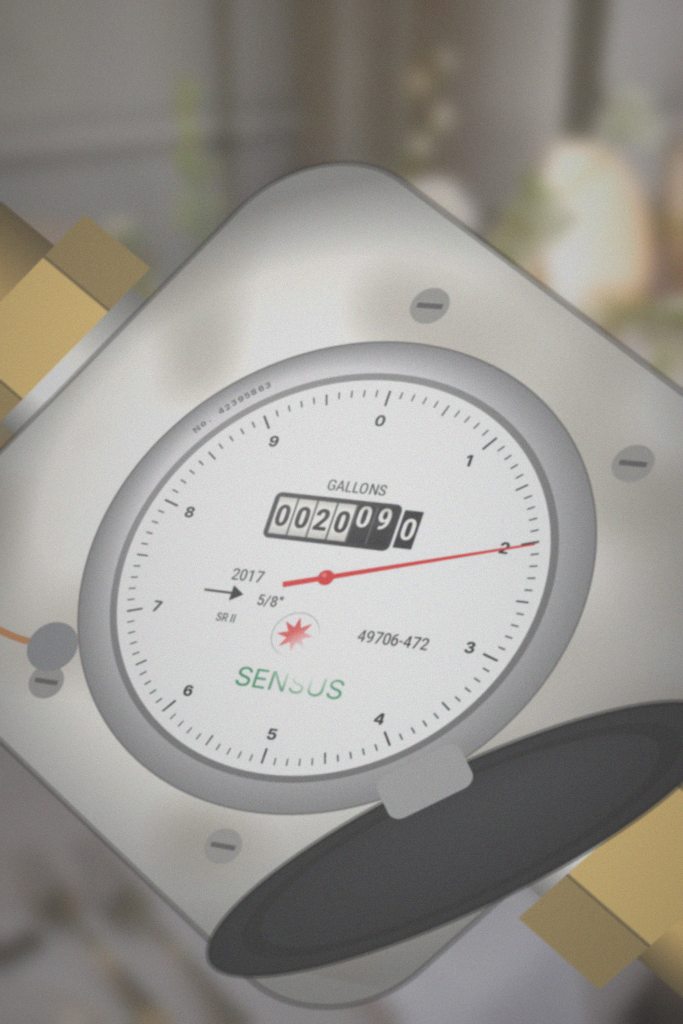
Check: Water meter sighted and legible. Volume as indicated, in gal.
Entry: 20092.0 gal
